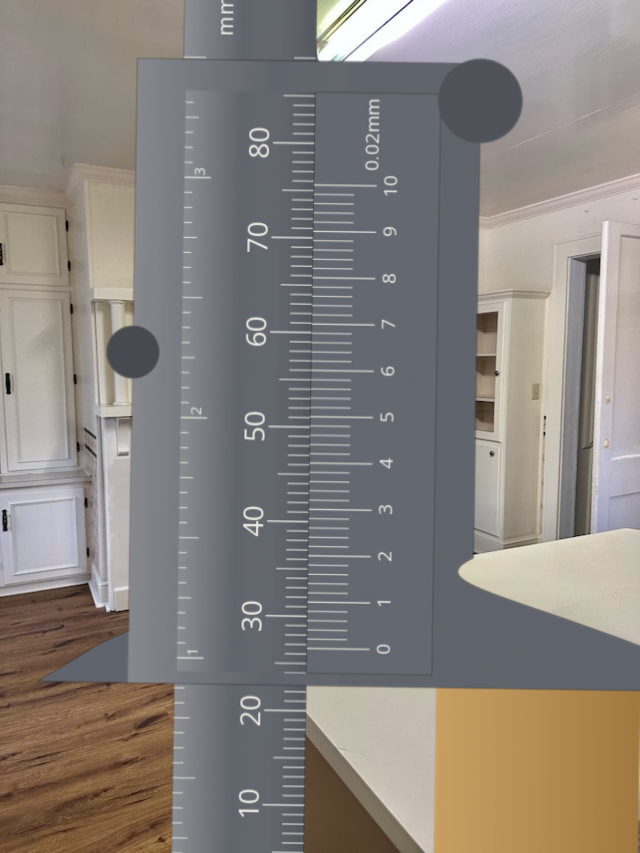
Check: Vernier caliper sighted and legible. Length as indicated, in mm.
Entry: 26.6 mm
